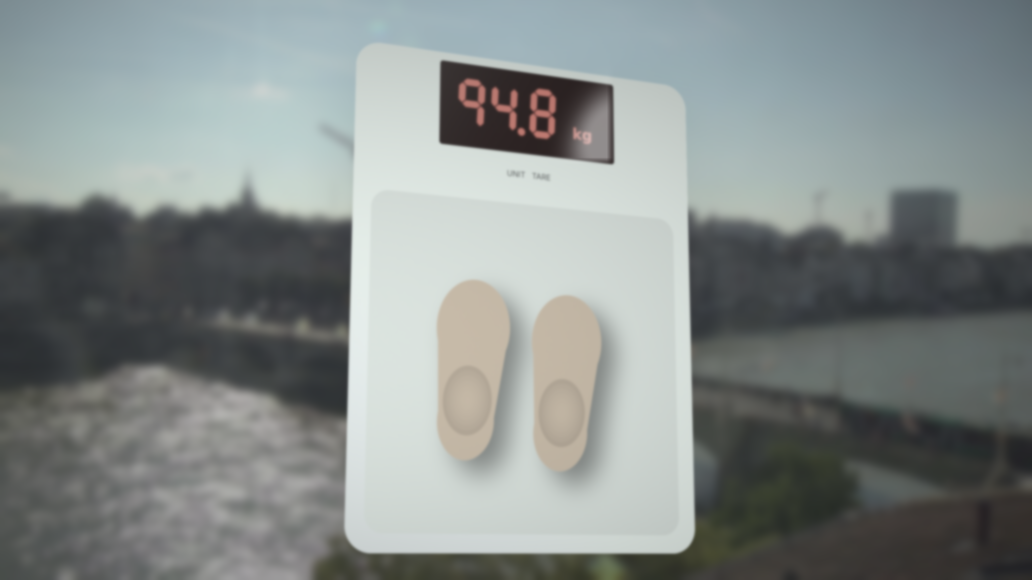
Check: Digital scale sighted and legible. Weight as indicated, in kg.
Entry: 94.8 kg
